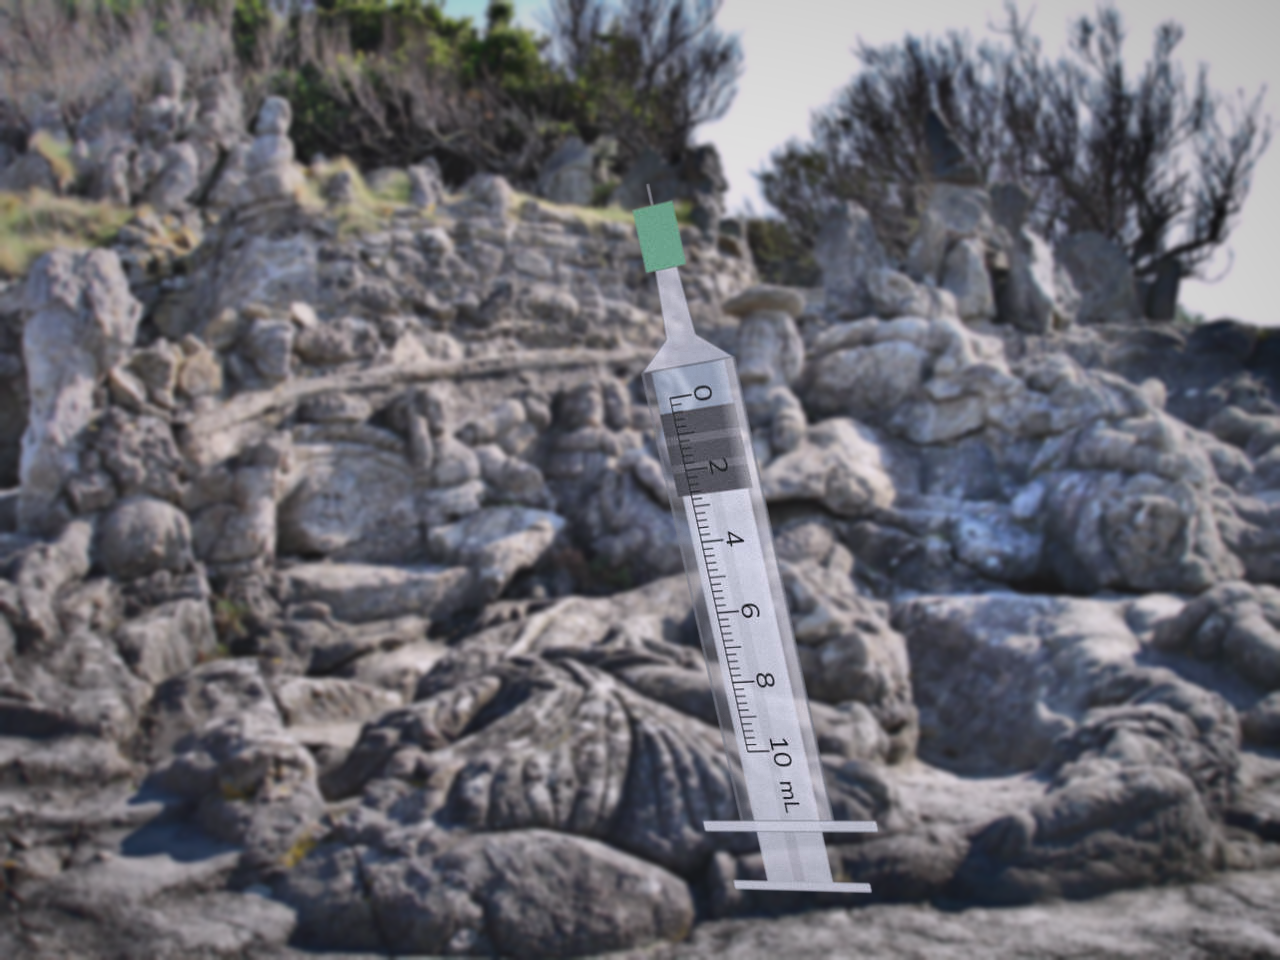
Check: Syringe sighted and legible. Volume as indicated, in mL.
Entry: 0.4 mL
